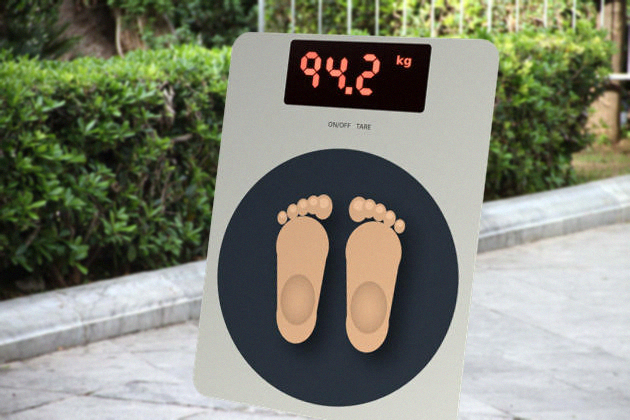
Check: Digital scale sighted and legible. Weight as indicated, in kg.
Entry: 94.2 kg
